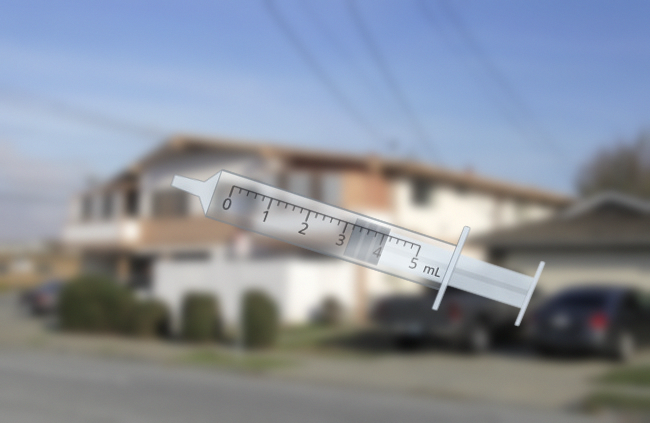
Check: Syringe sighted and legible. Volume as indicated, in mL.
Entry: 3.2 mL
